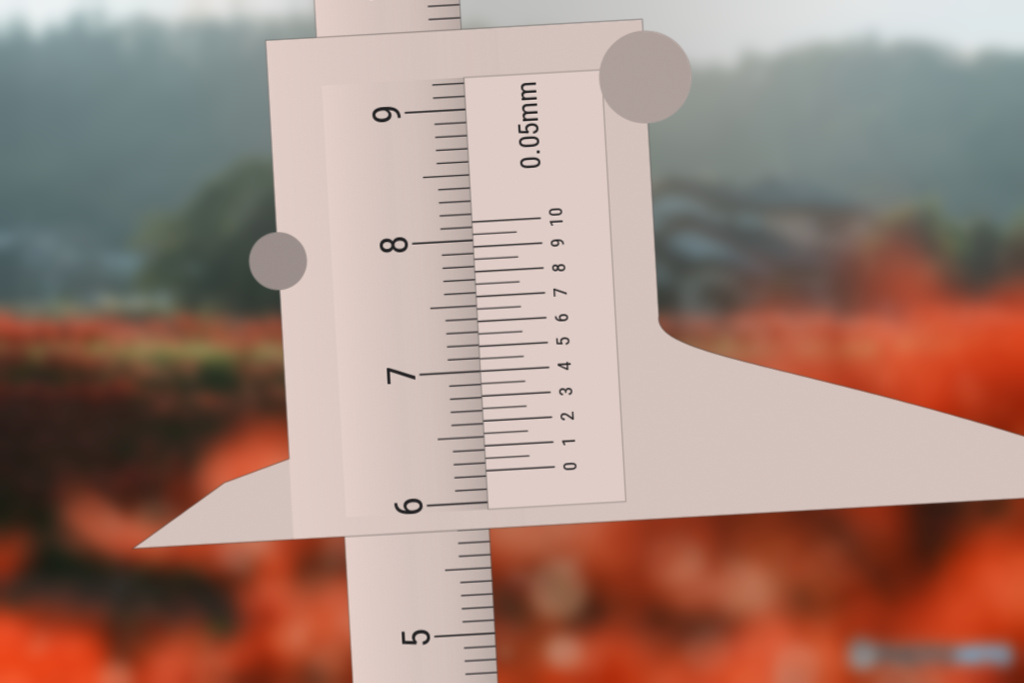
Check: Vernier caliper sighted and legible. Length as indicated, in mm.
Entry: 62.4 mm
